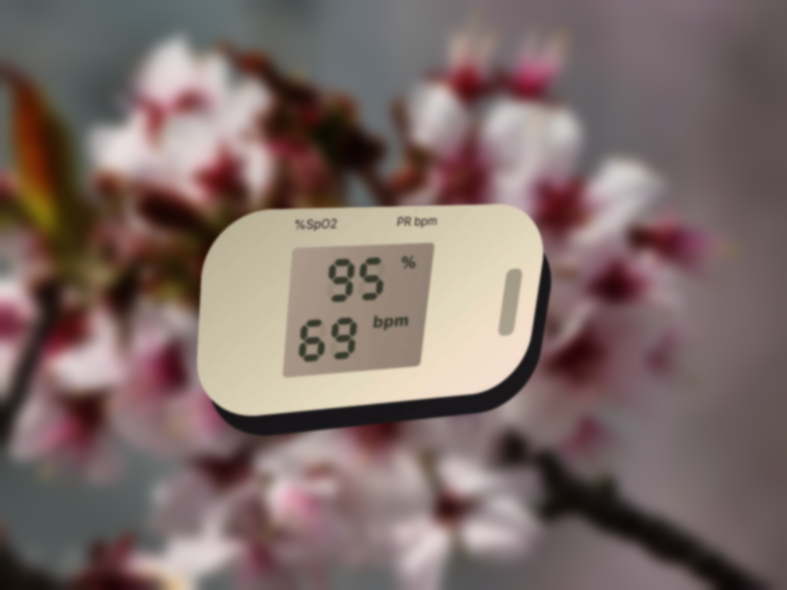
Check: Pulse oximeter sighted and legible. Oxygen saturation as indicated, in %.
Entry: 95 %
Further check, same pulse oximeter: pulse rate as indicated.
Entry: 69 bpm
